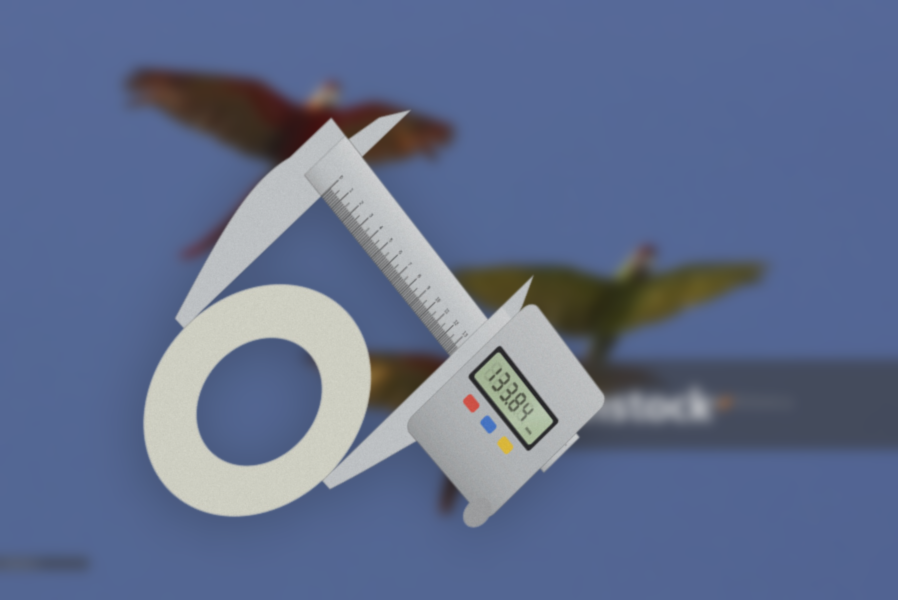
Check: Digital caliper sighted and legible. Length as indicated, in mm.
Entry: 133.84 mm
